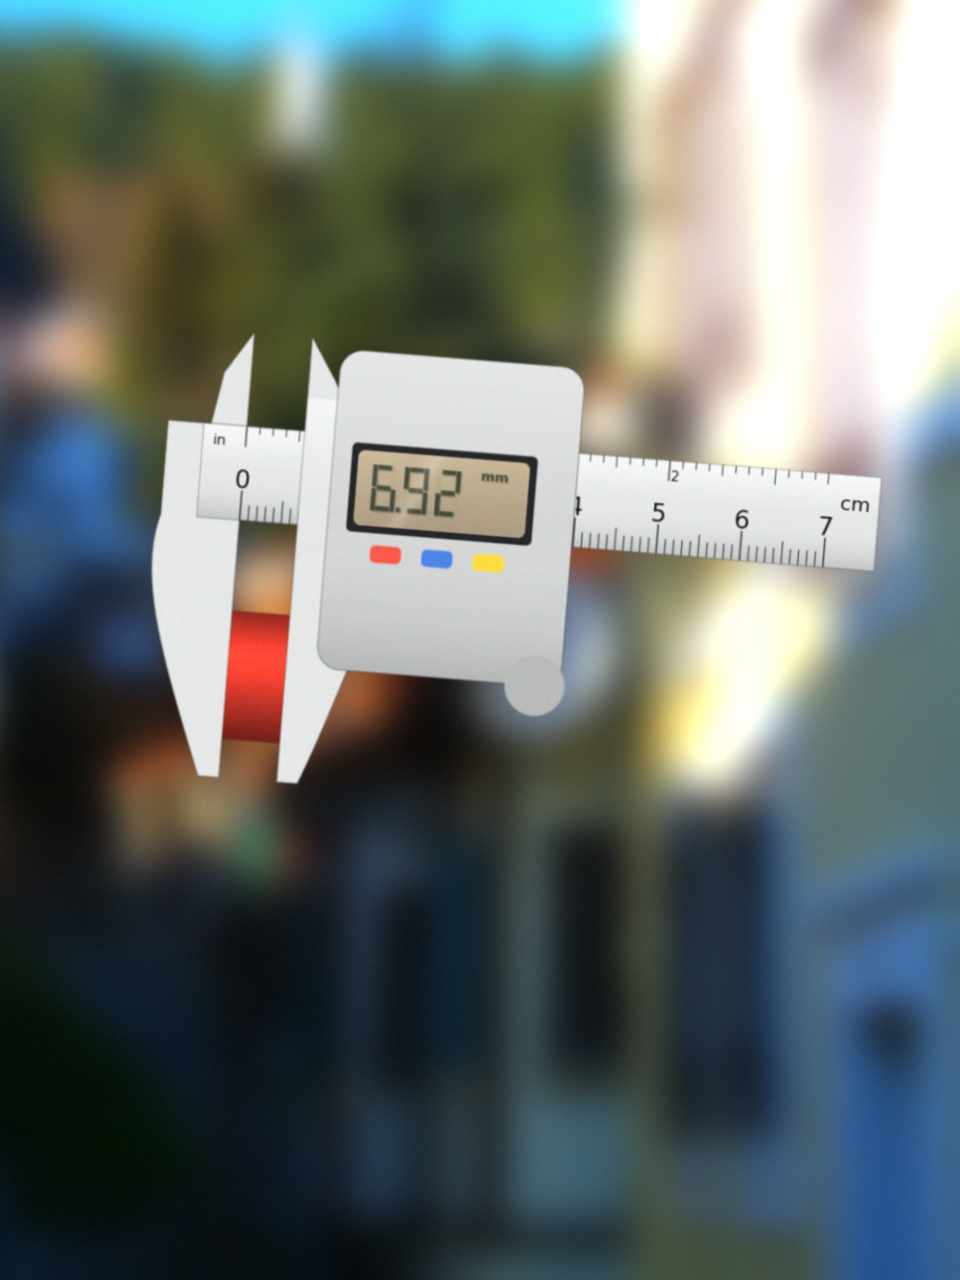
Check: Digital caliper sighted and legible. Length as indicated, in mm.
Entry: 6.92 mm
